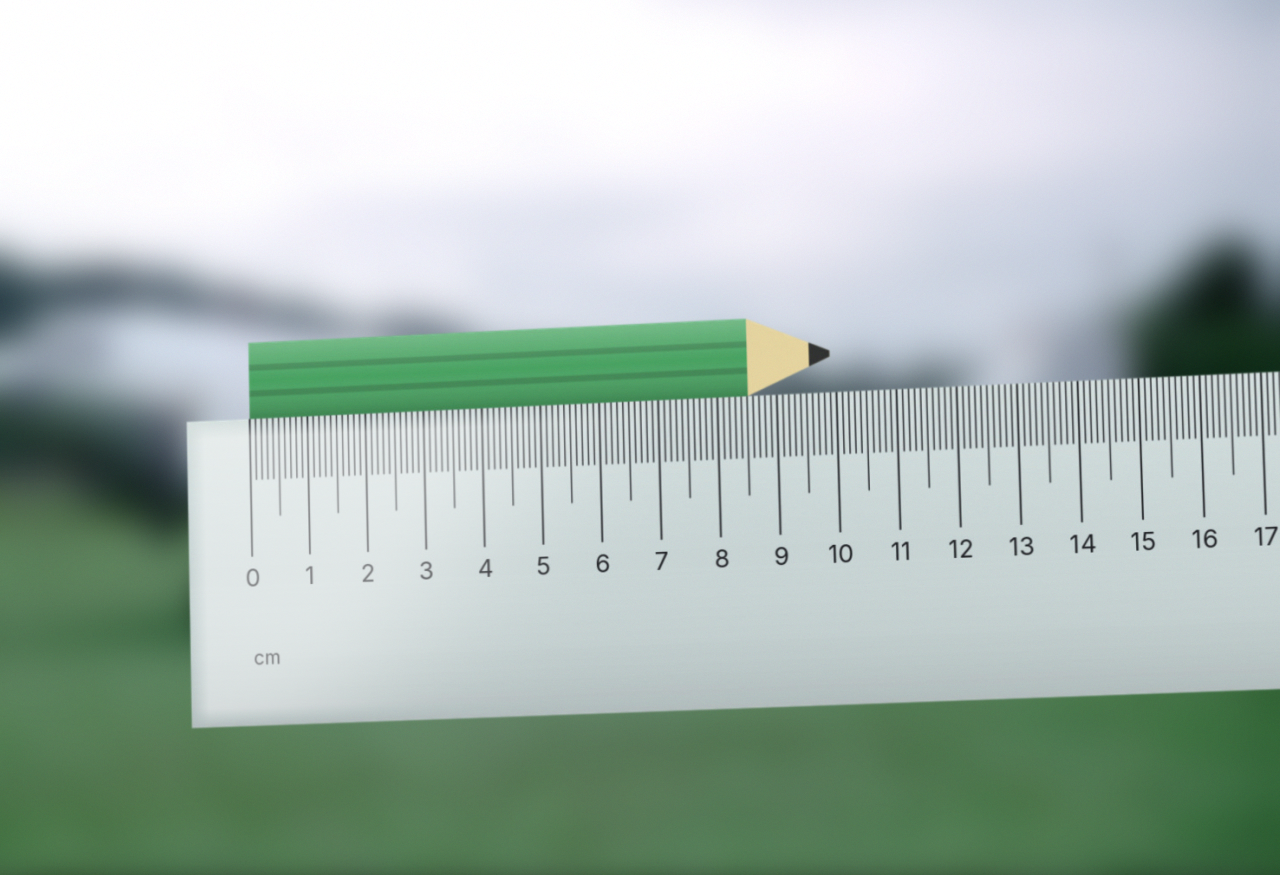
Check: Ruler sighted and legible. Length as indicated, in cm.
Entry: 9.9 cm
